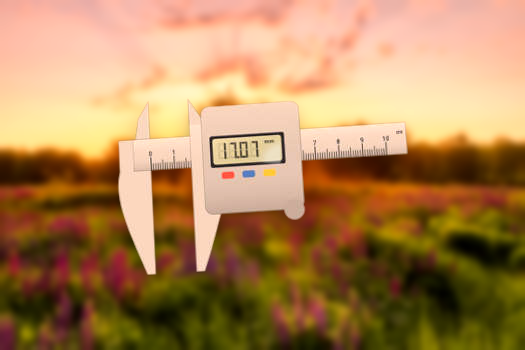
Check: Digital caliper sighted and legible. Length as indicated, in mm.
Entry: 17.07 mm
